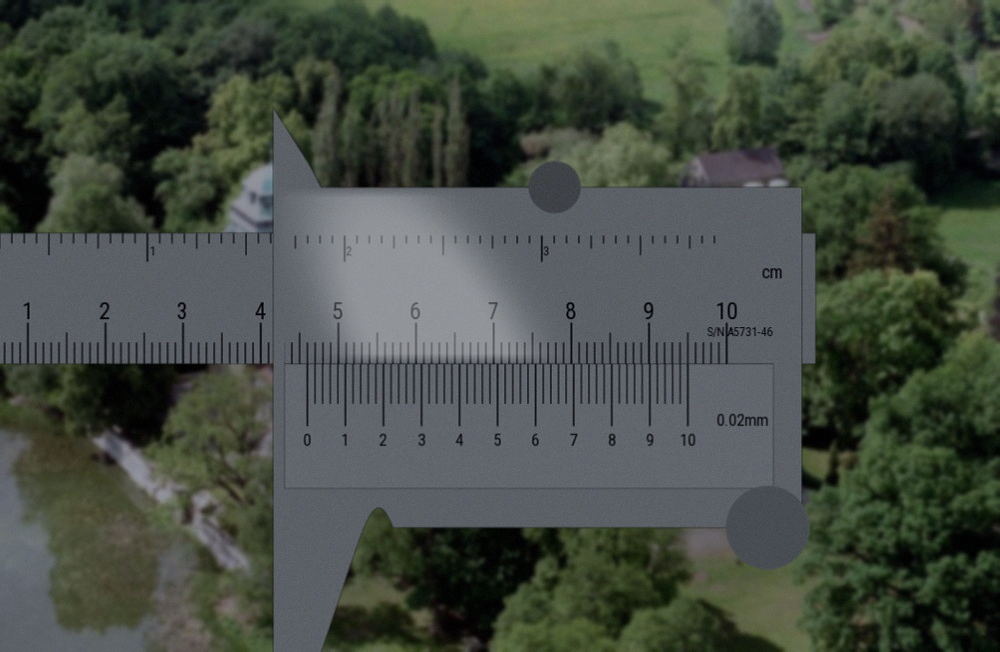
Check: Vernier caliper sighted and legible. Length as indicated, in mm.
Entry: 46.0 mm
